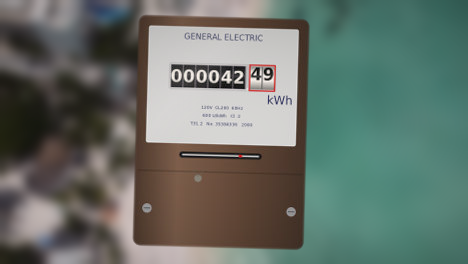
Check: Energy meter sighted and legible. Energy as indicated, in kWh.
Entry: 42.49 kWh
